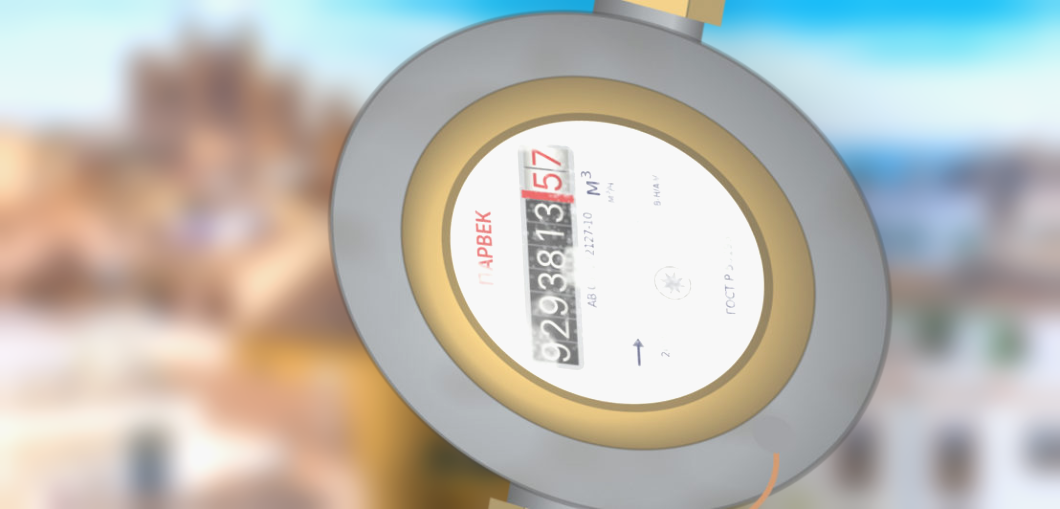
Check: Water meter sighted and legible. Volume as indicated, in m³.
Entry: 9293813.57 m³
